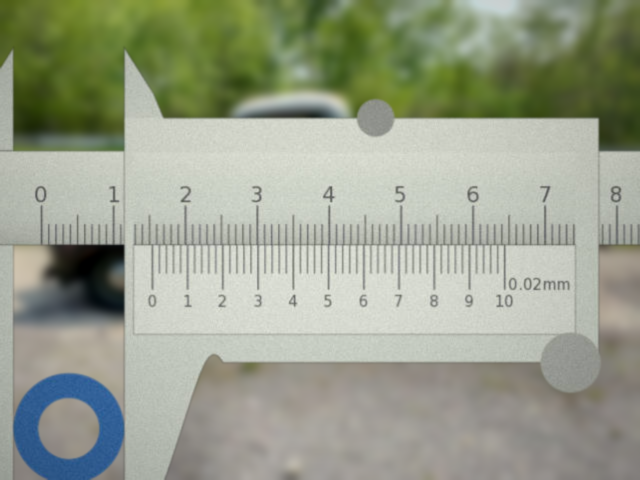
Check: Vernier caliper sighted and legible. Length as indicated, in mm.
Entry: 15.4 mm
